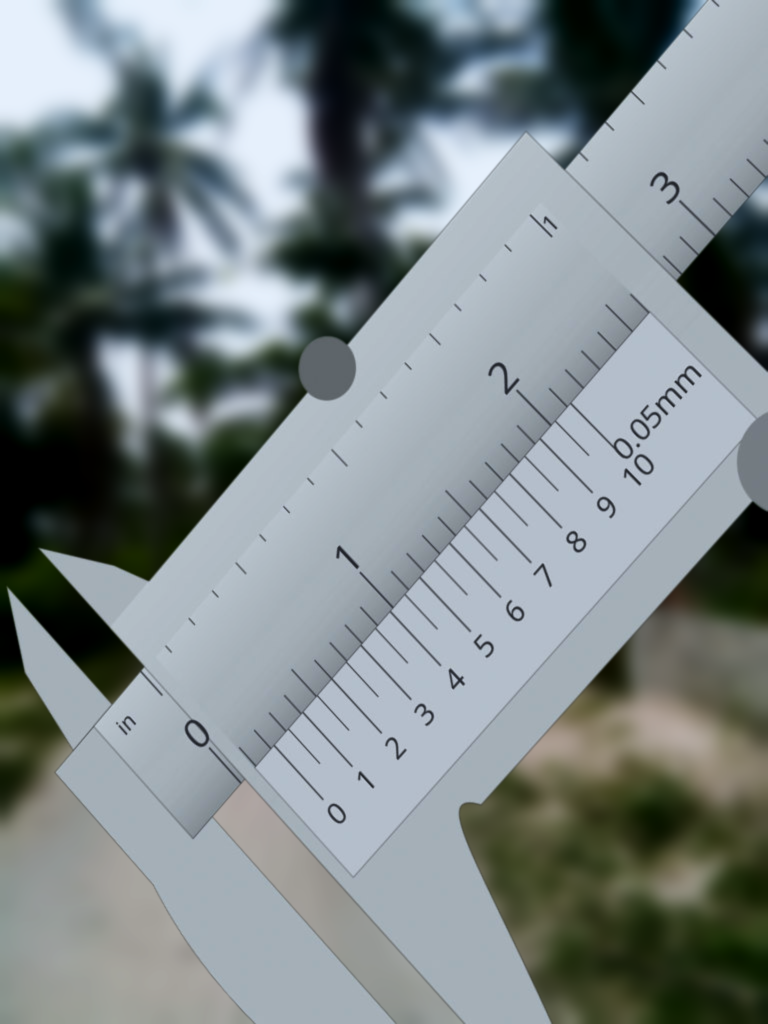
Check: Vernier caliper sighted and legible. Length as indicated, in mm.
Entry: 2.2 mm
